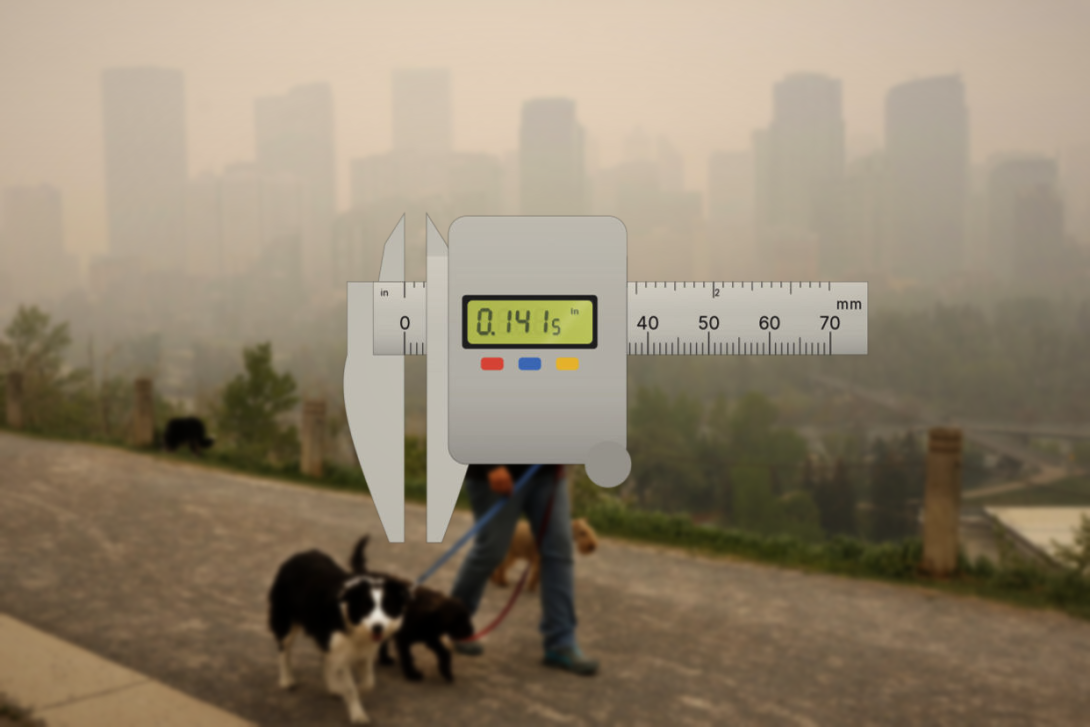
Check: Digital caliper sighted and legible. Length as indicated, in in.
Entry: 0.1415 in
